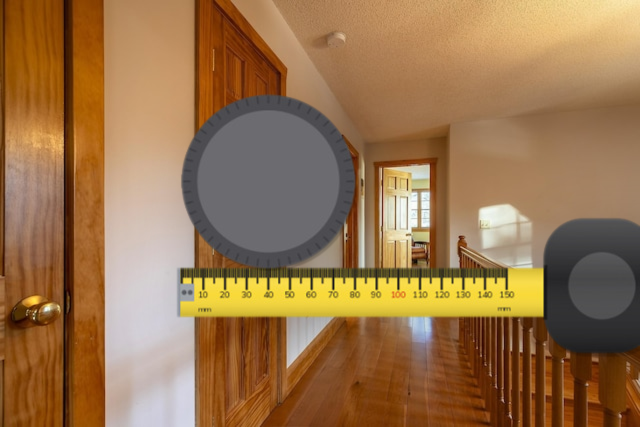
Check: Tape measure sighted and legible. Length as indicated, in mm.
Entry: 80 mm
